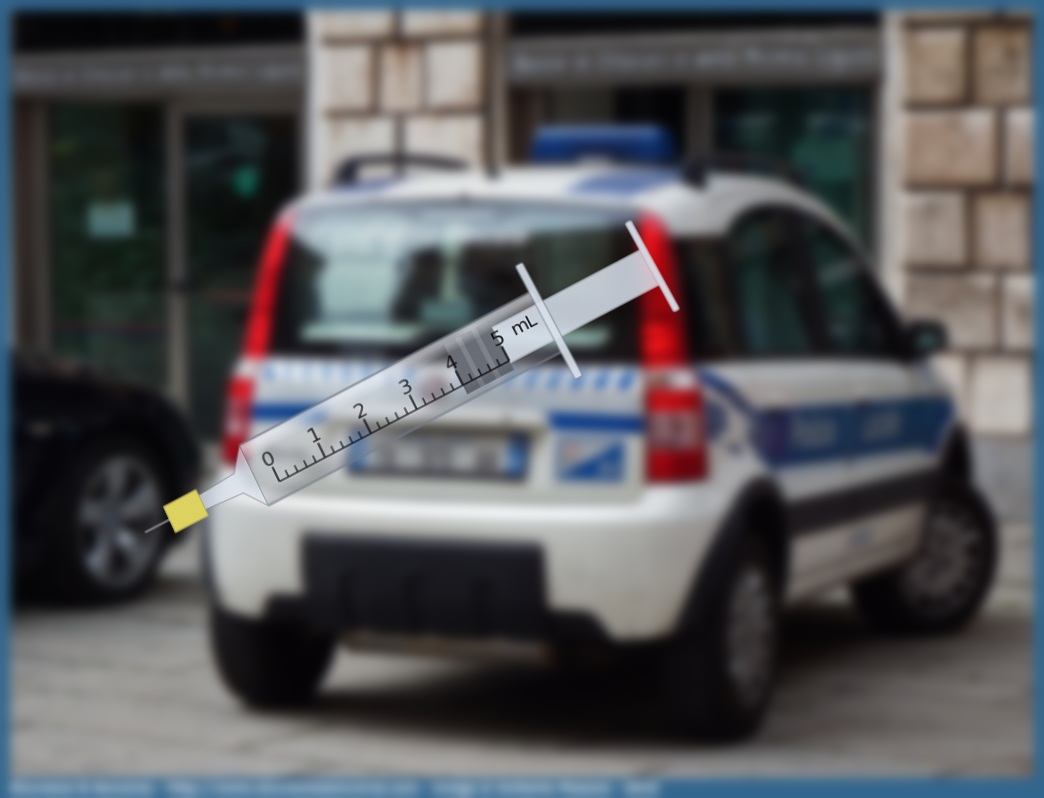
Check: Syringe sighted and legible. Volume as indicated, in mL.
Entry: 4 mL
